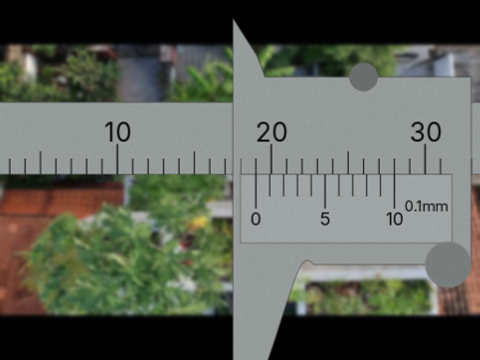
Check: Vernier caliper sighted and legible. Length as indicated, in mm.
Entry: 19.0 mm
